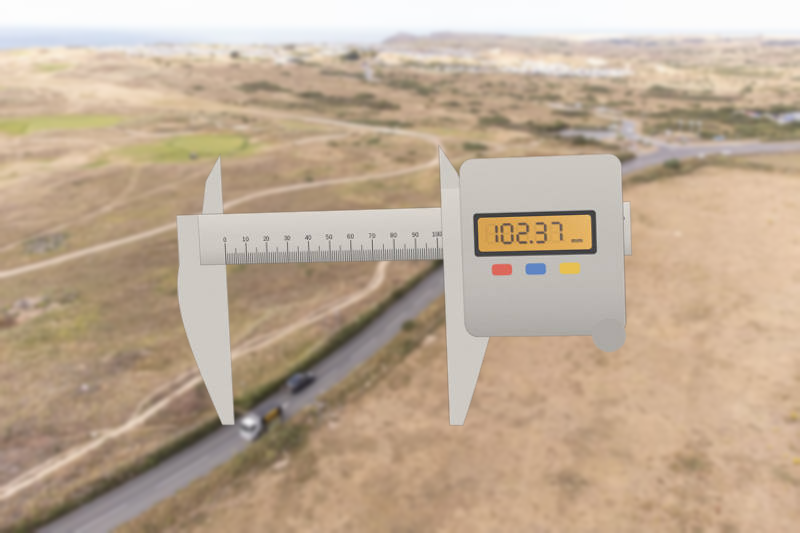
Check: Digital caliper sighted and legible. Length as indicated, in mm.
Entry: 102.37 mm
